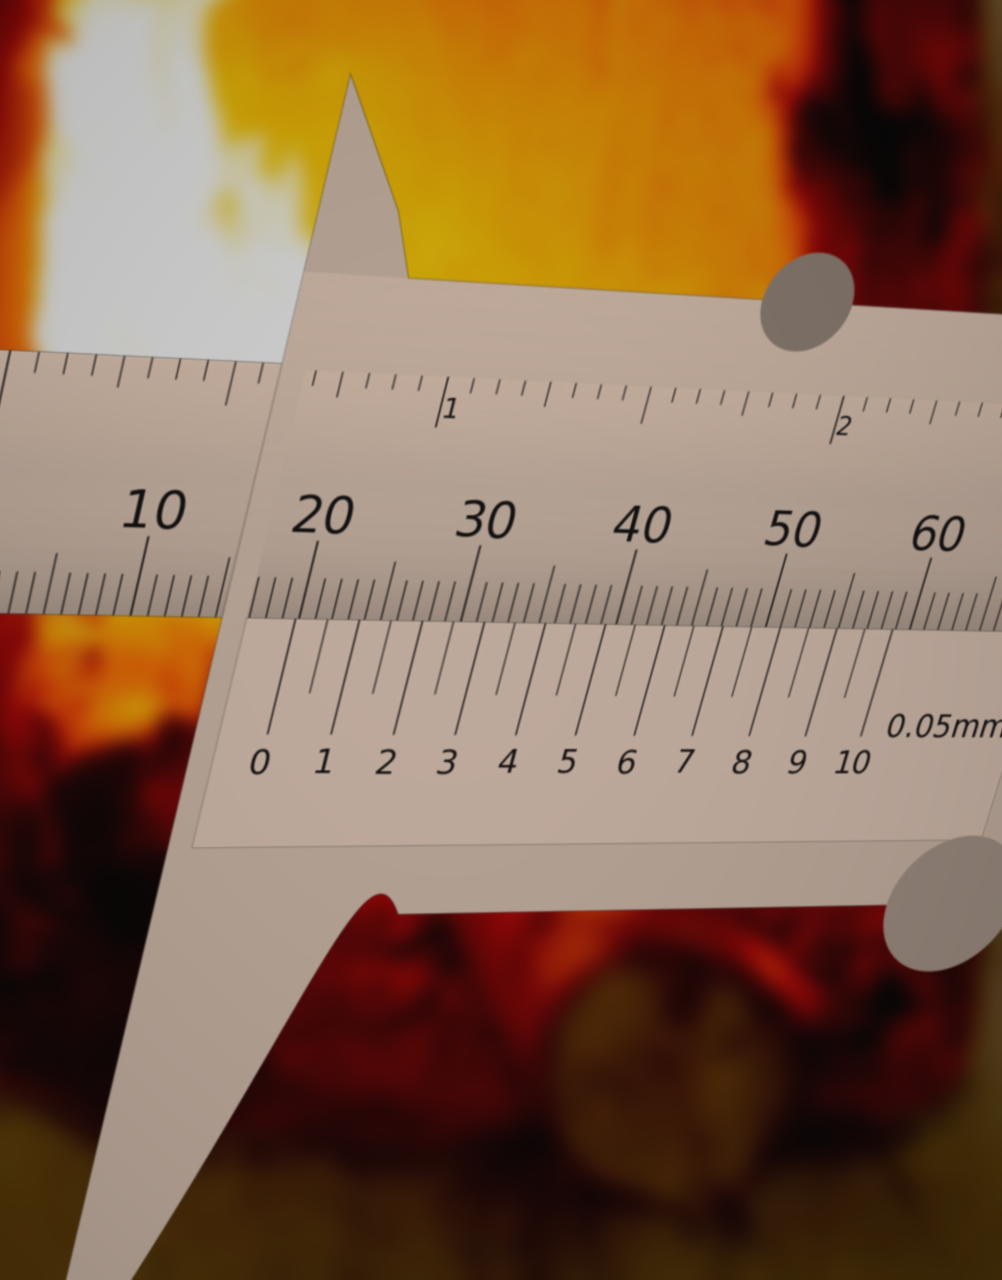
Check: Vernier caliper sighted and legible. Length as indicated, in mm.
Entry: 19.8 mm
